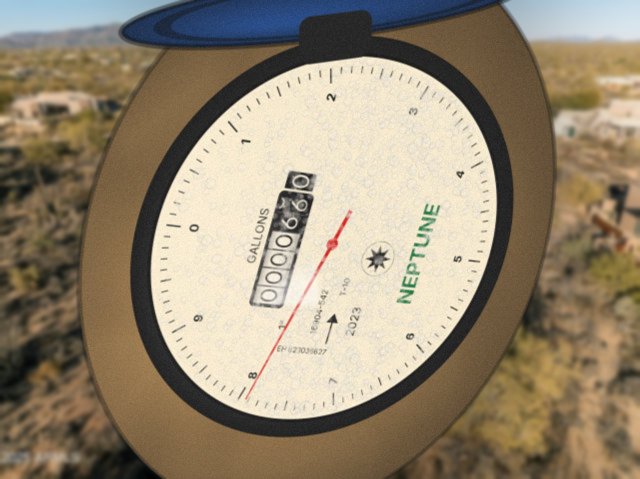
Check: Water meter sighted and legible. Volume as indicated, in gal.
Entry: 657.9 gal
